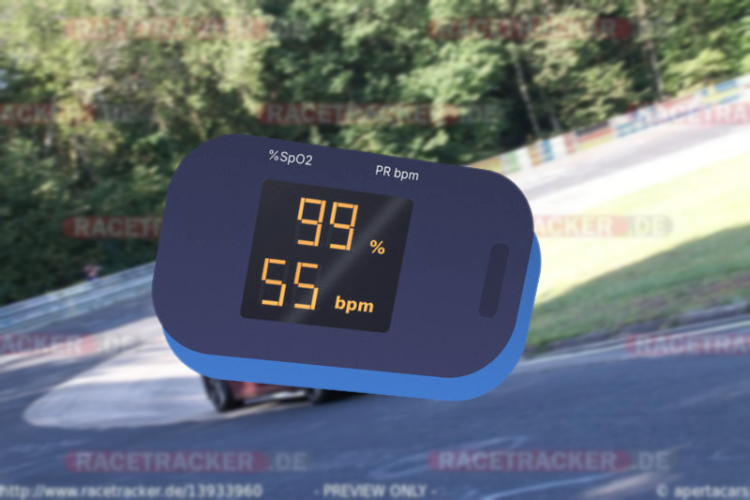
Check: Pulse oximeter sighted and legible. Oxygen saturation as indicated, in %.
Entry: 99 %
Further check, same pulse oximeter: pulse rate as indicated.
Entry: 55 bpm
